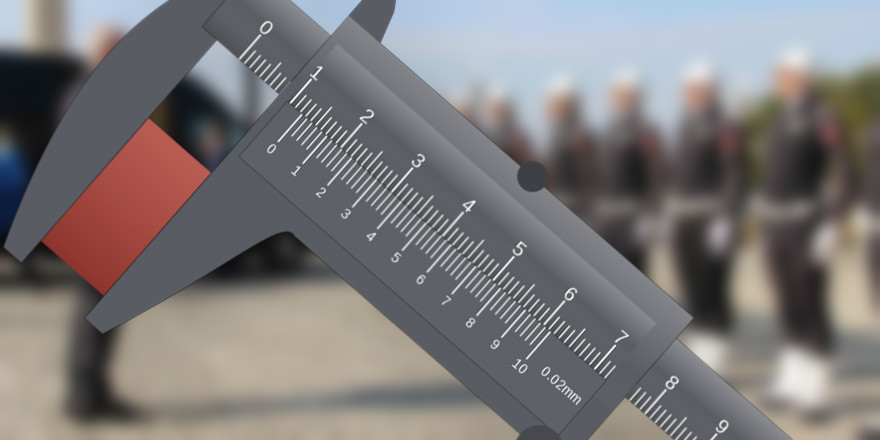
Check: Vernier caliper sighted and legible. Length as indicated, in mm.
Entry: 12.4 mm
